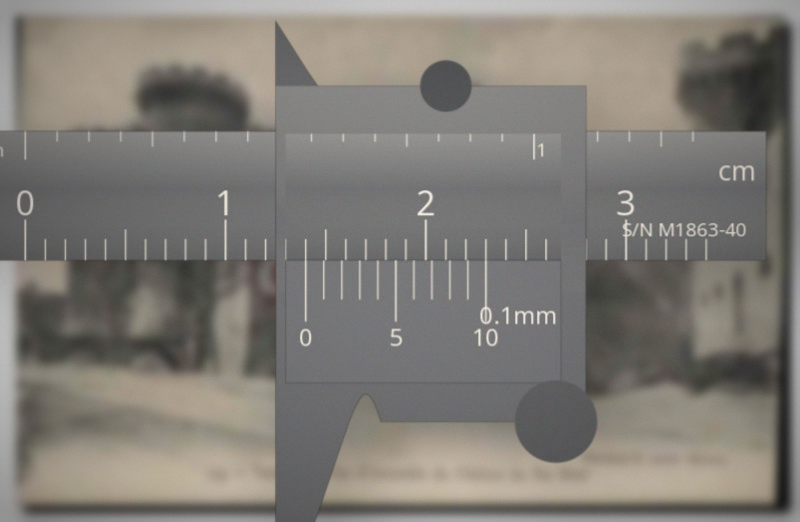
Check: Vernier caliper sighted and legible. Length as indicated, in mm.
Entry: 14.0 mm
